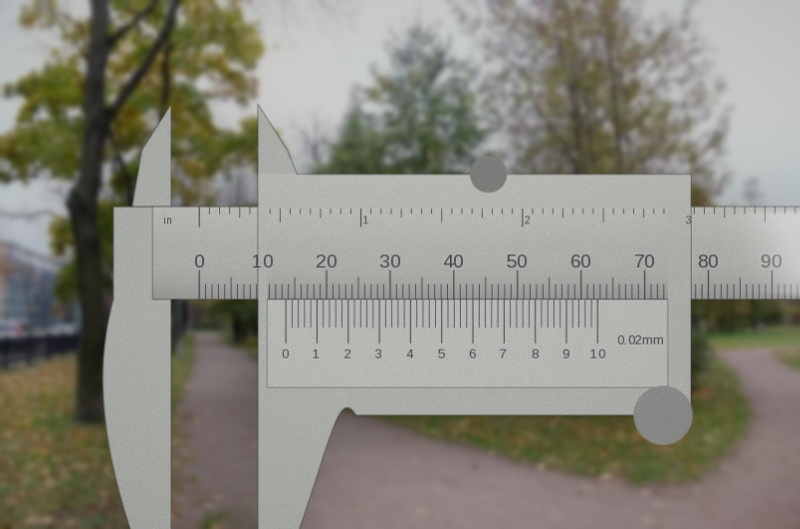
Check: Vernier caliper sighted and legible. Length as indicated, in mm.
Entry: 13.6 mm
